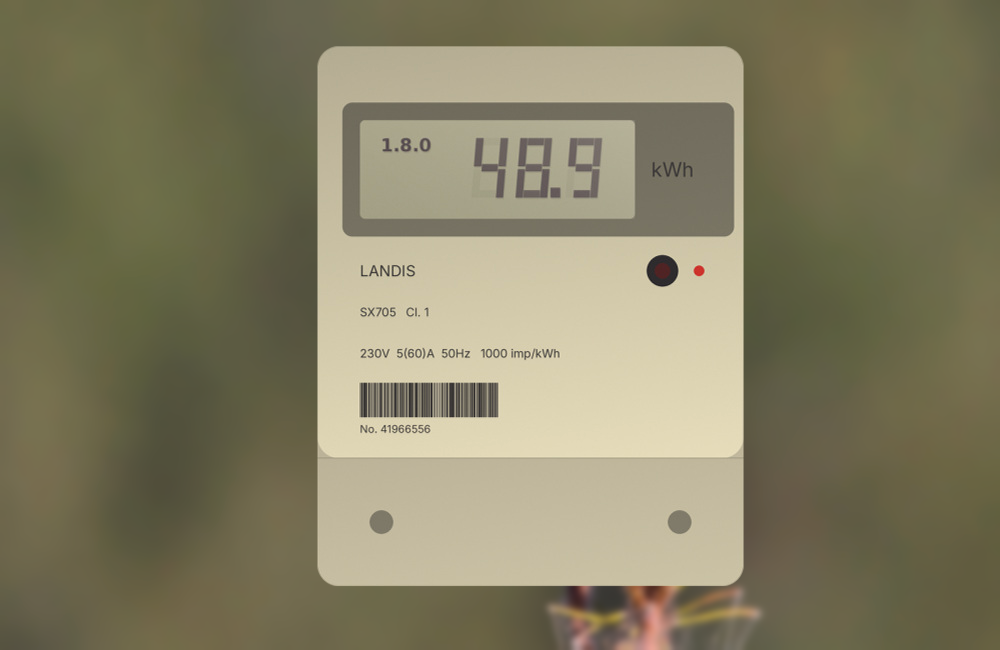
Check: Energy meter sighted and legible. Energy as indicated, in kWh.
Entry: 48.9 kWh
